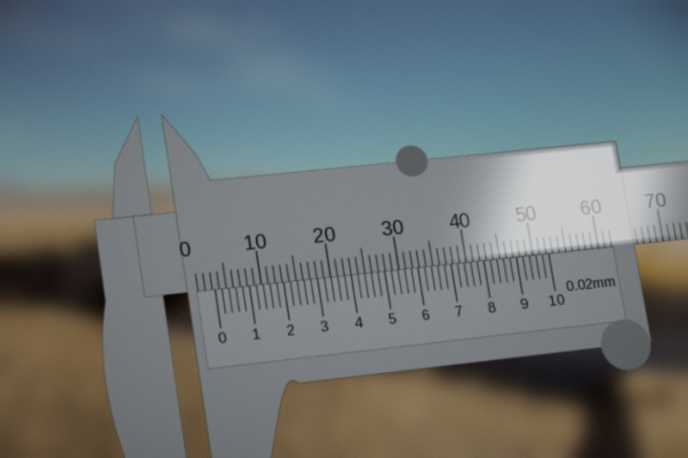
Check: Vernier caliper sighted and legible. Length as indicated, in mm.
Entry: 3.4 mm
